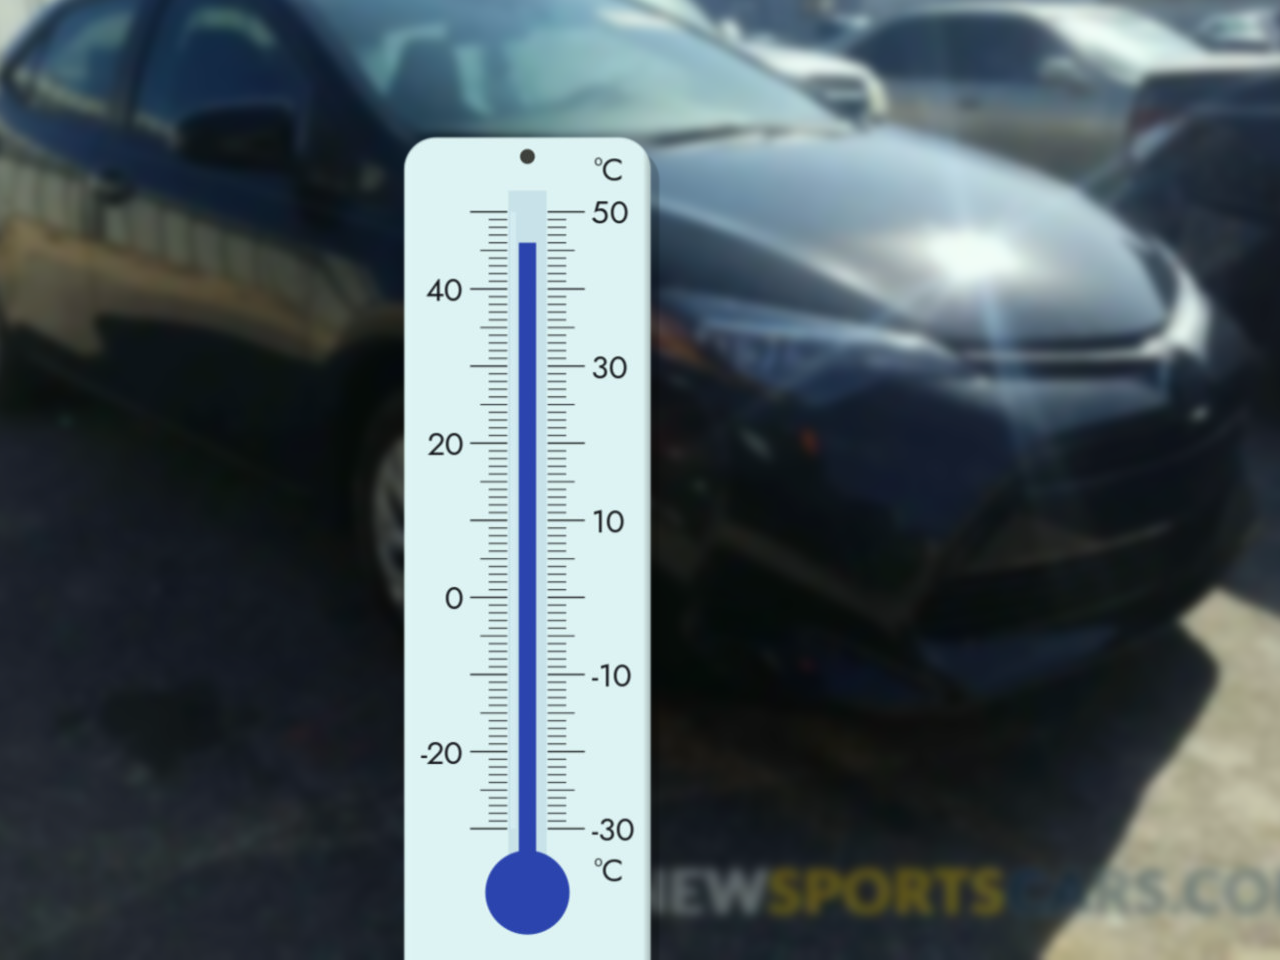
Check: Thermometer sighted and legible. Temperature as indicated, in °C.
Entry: 46 °C
